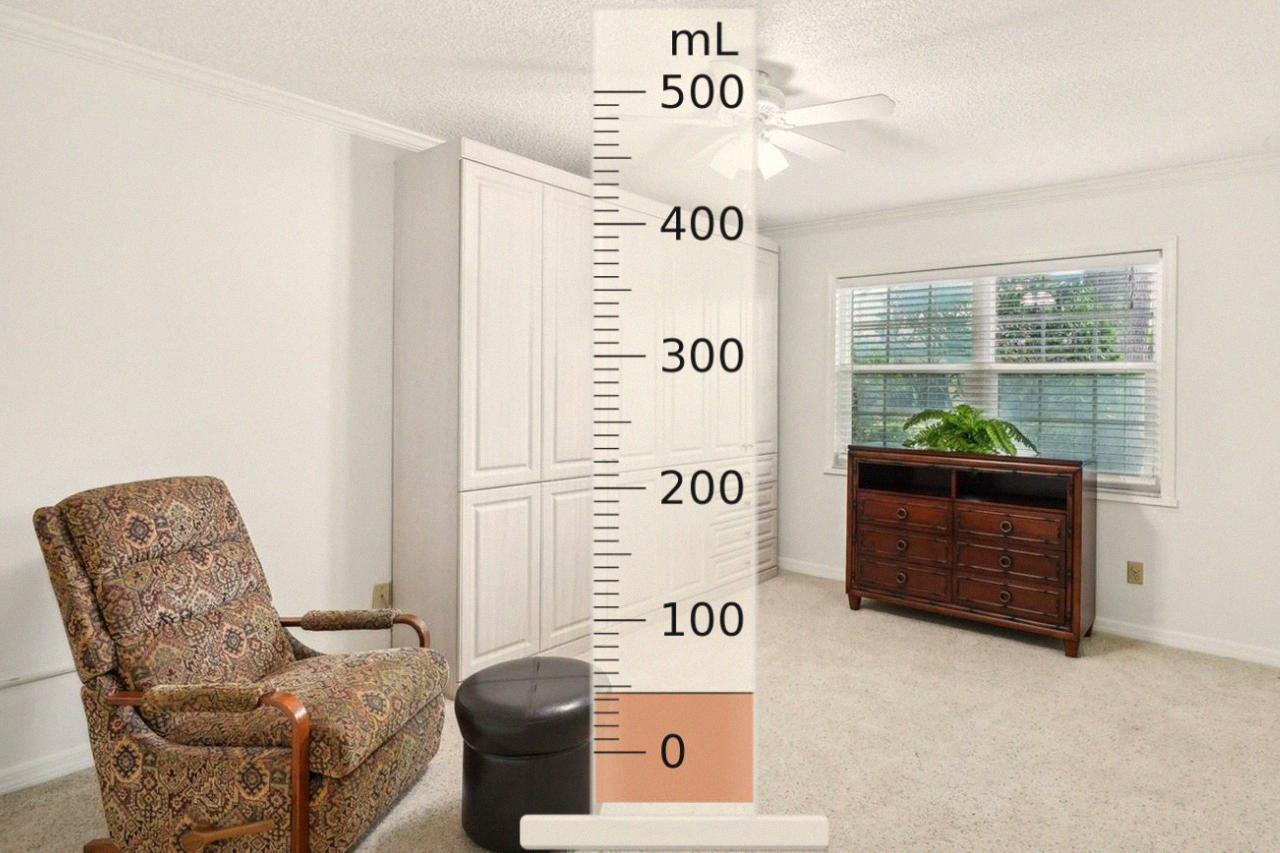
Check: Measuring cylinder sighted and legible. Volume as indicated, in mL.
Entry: 45 mL
